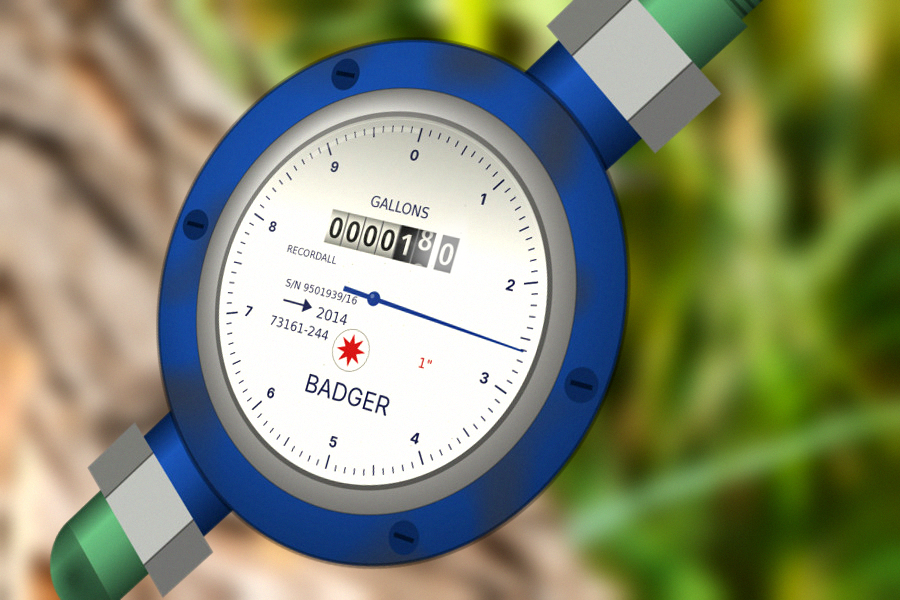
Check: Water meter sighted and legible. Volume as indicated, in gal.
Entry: 182.6 gal
